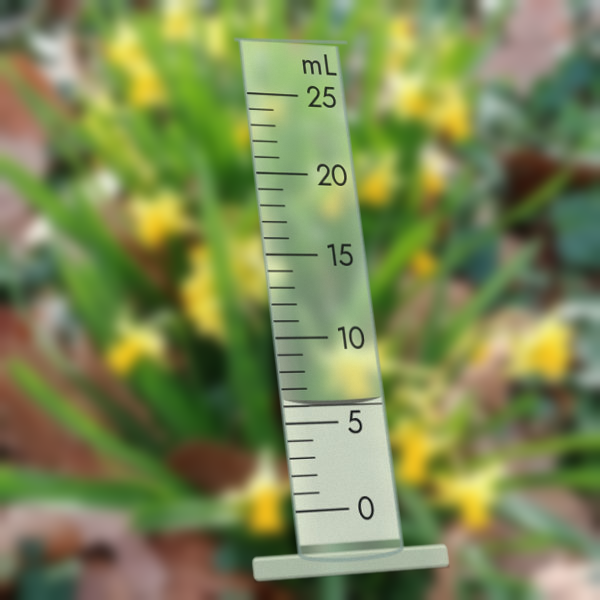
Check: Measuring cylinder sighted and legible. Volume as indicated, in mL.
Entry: 6 mL
